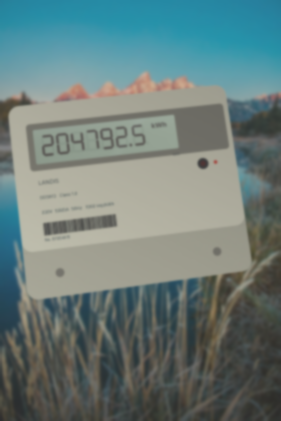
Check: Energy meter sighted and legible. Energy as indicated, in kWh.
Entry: 204792.5 kWh
